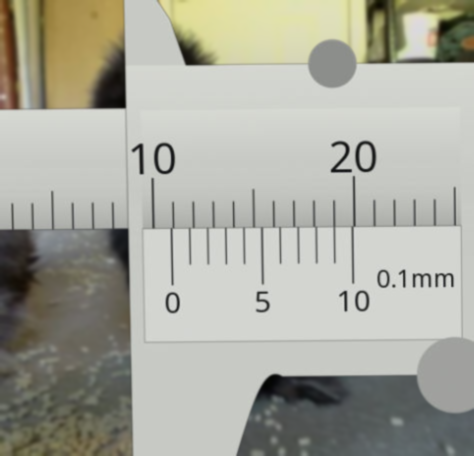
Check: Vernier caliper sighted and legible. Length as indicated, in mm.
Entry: 10.9 mm
